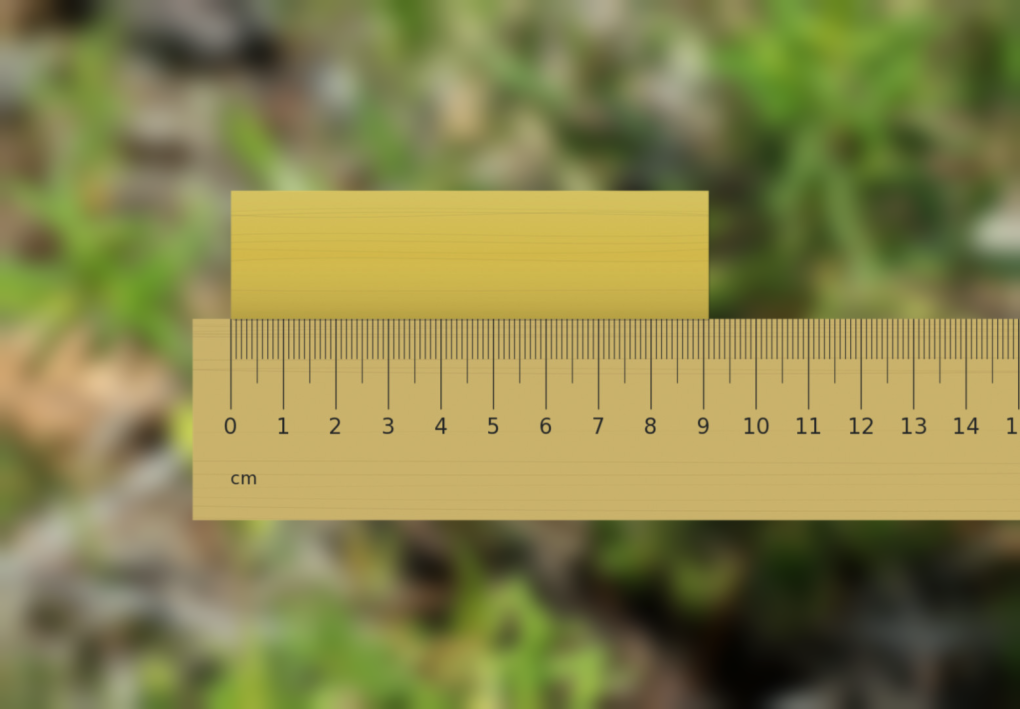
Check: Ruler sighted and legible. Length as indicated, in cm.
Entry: 9.1 cm
